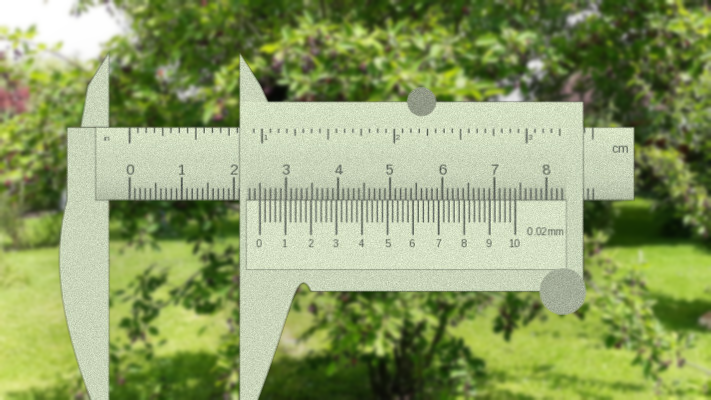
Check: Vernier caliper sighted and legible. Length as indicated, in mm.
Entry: 25.0 mm
